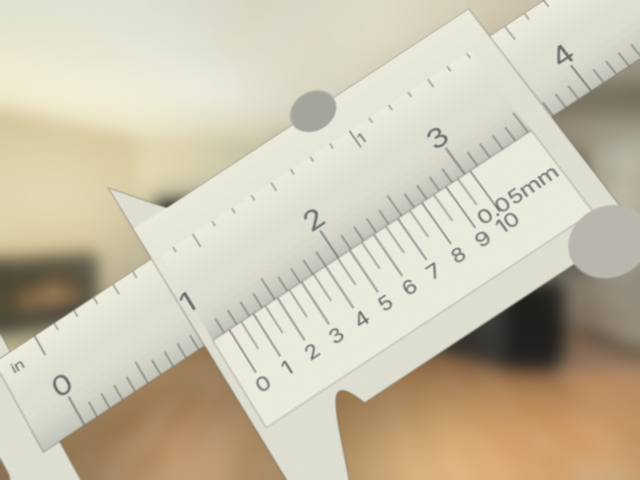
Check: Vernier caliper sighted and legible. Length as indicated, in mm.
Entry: 11.4 mm
